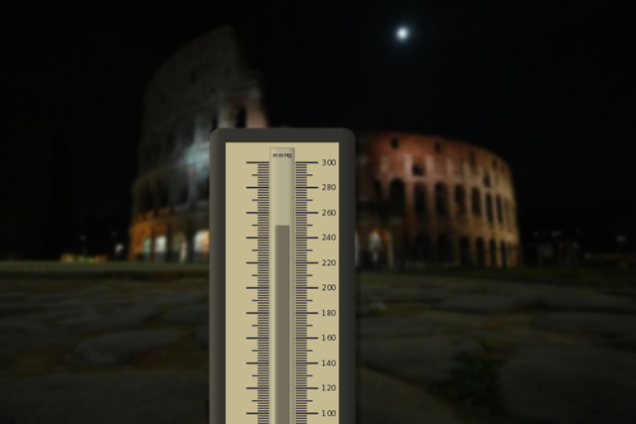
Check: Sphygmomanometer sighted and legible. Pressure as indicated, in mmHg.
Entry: 250 mmHg
